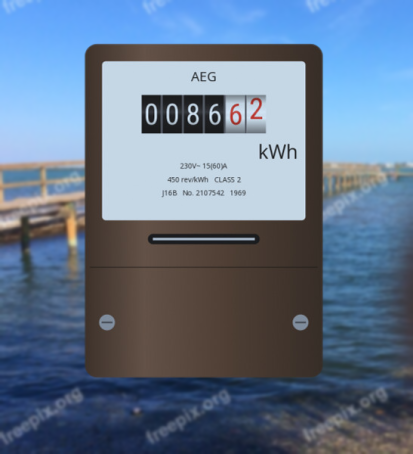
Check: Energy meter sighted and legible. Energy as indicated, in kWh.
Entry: 86.62 kWh
